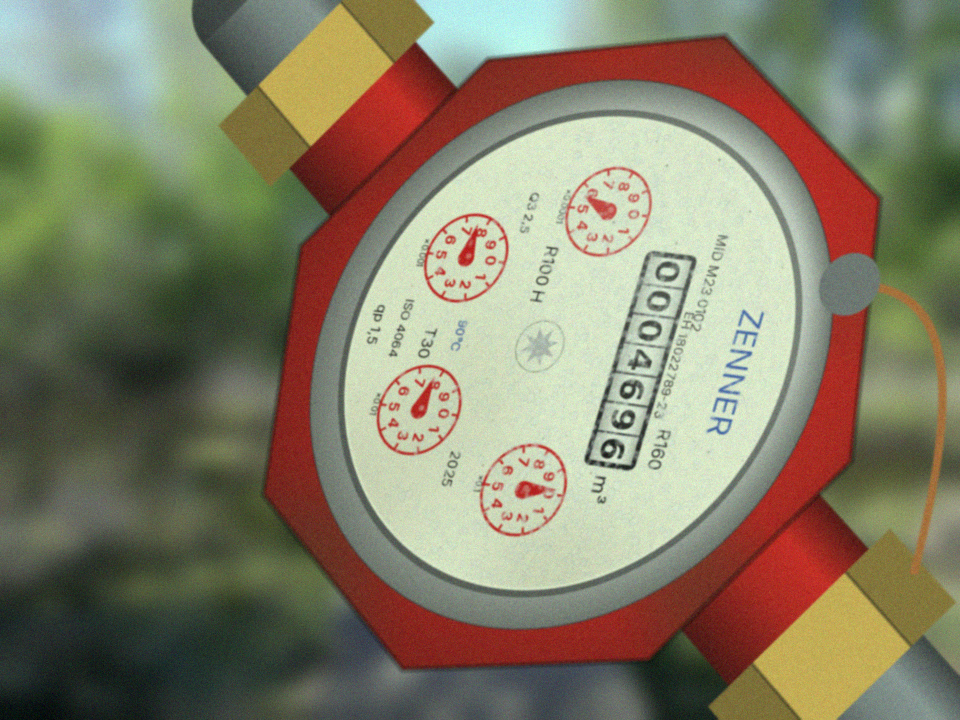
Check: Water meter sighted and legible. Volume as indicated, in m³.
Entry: 4695.9775 m³
